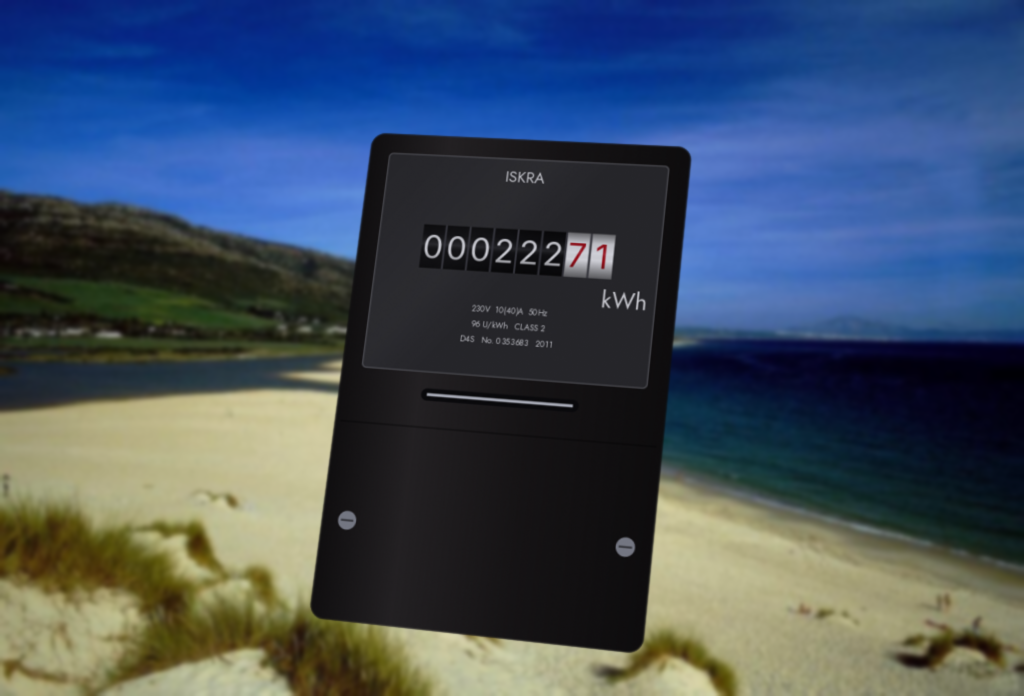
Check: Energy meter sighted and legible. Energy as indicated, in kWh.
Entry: 222.71 kWh
